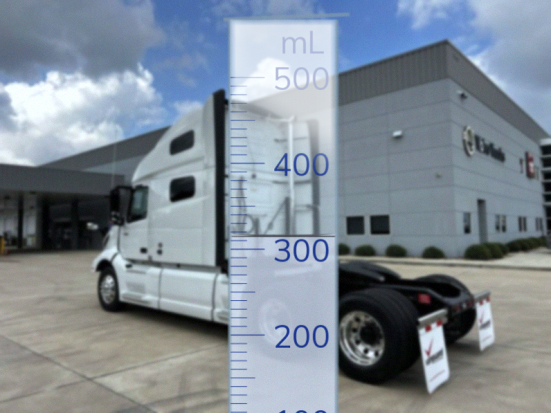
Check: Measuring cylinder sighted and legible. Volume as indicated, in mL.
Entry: 315 mL
